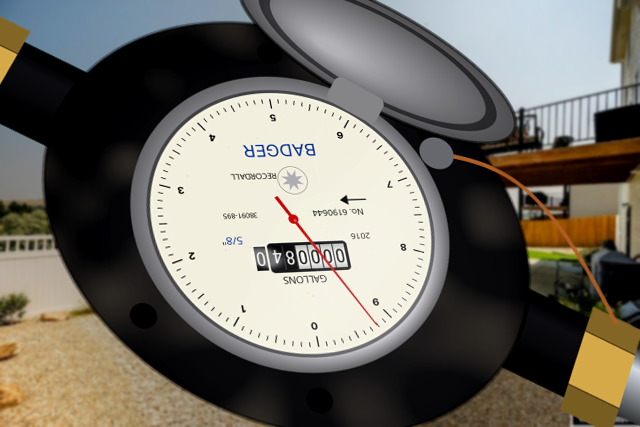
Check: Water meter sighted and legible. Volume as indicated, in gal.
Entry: 839.2 gal
